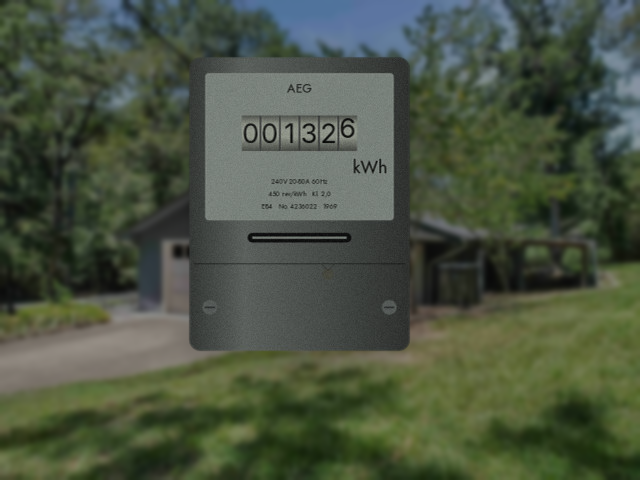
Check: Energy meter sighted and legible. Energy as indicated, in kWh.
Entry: 1326 kWh
